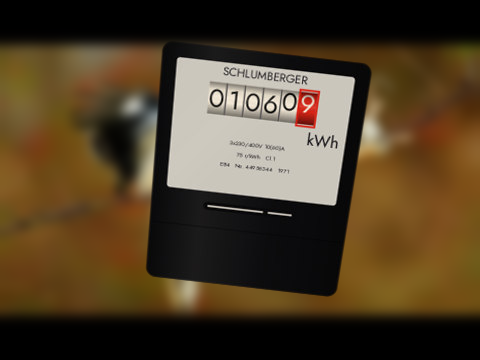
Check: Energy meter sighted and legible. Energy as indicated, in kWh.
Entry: 1060.9 kWh
